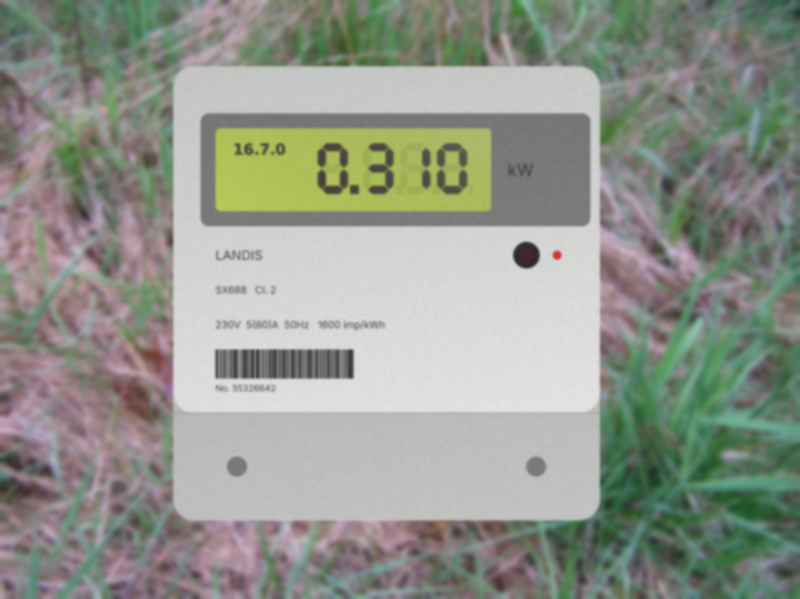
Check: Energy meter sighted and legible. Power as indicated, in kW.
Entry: 0.310 kW
